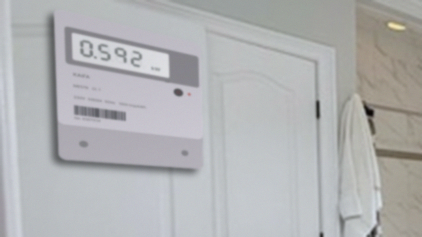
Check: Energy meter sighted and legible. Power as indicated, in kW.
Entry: 0.592 kW
